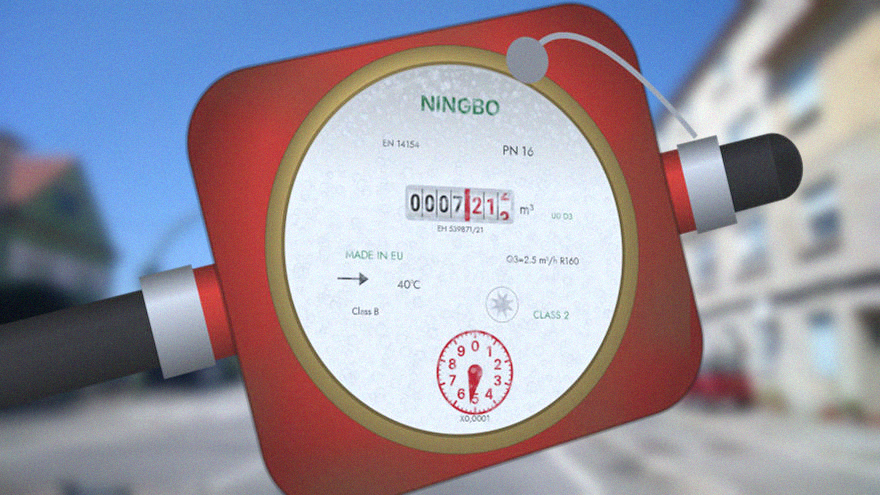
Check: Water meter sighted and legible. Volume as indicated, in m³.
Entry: 7.2125 m³
